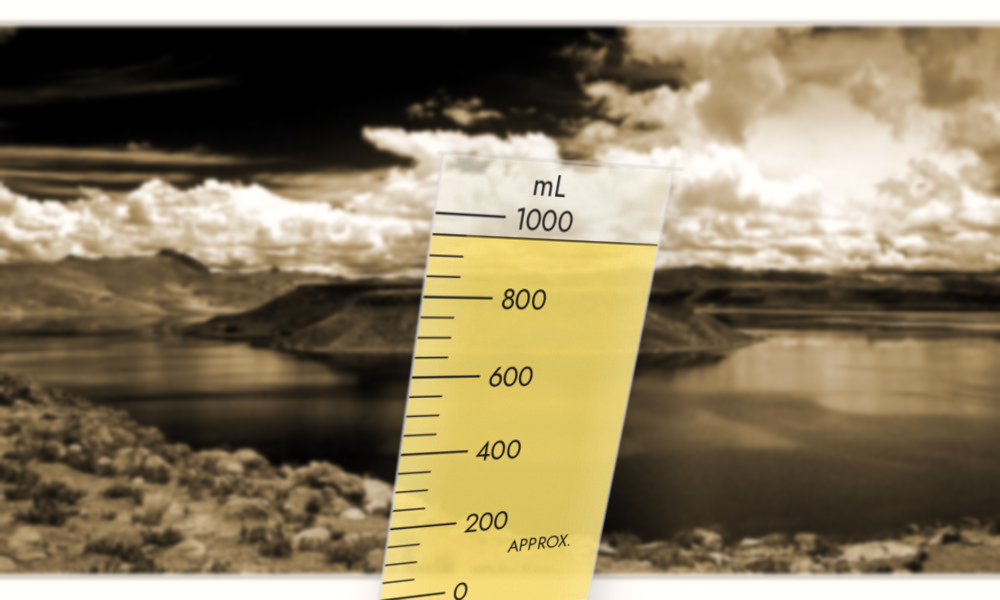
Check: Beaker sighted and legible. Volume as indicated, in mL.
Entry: 950 mL
